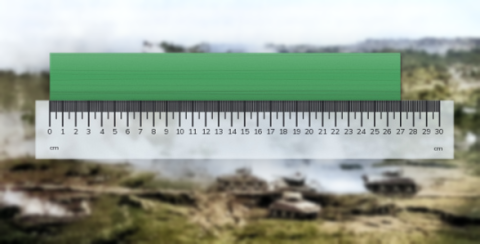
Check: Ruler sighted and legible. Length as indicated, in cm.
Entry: 27 cm
